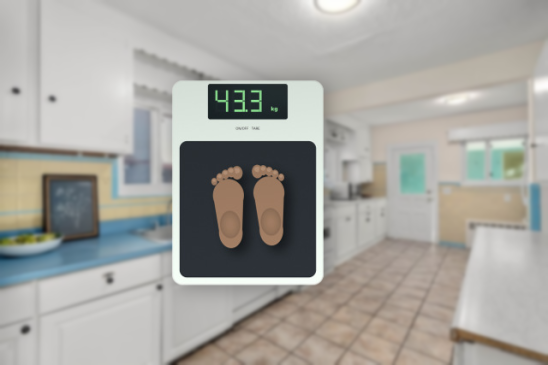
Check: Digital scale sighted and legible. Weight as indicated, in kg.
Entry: 43.3 kg
